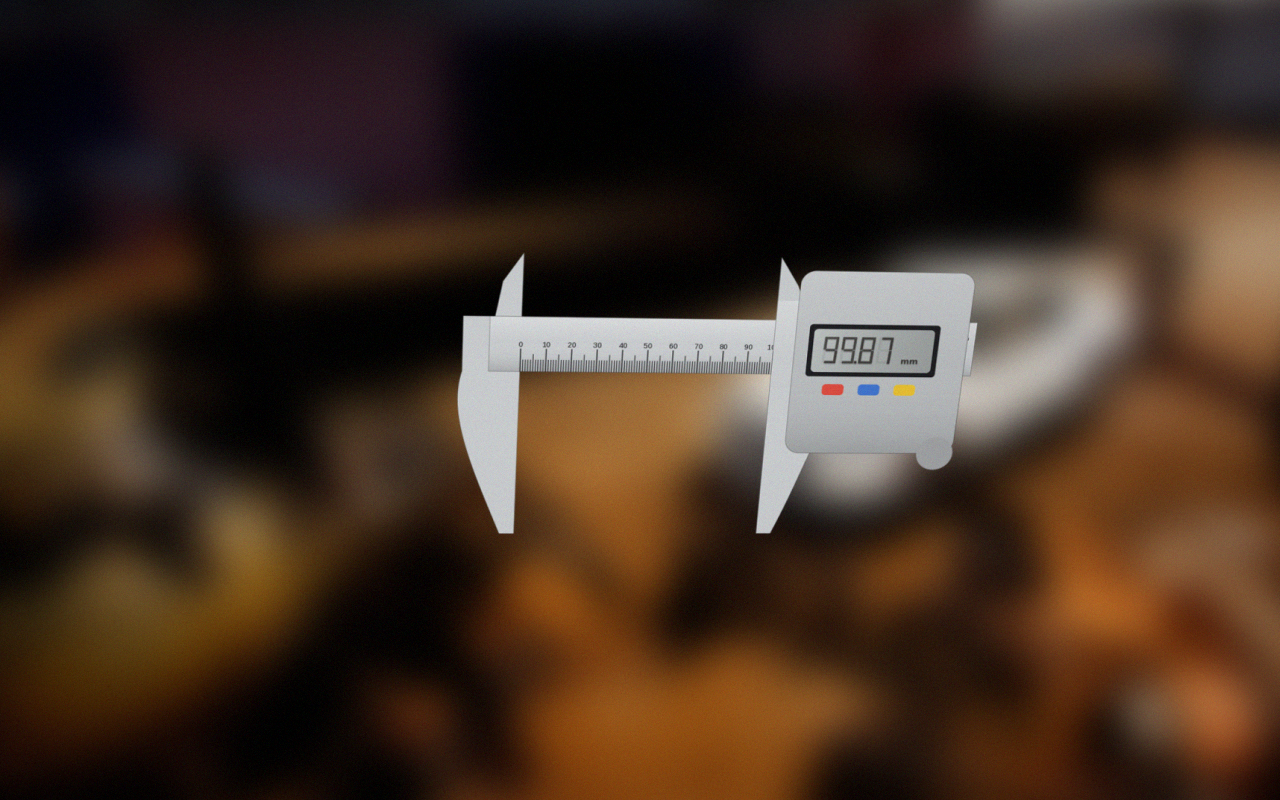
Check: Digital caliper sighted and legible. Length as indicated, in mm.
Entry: 99.87 mm
